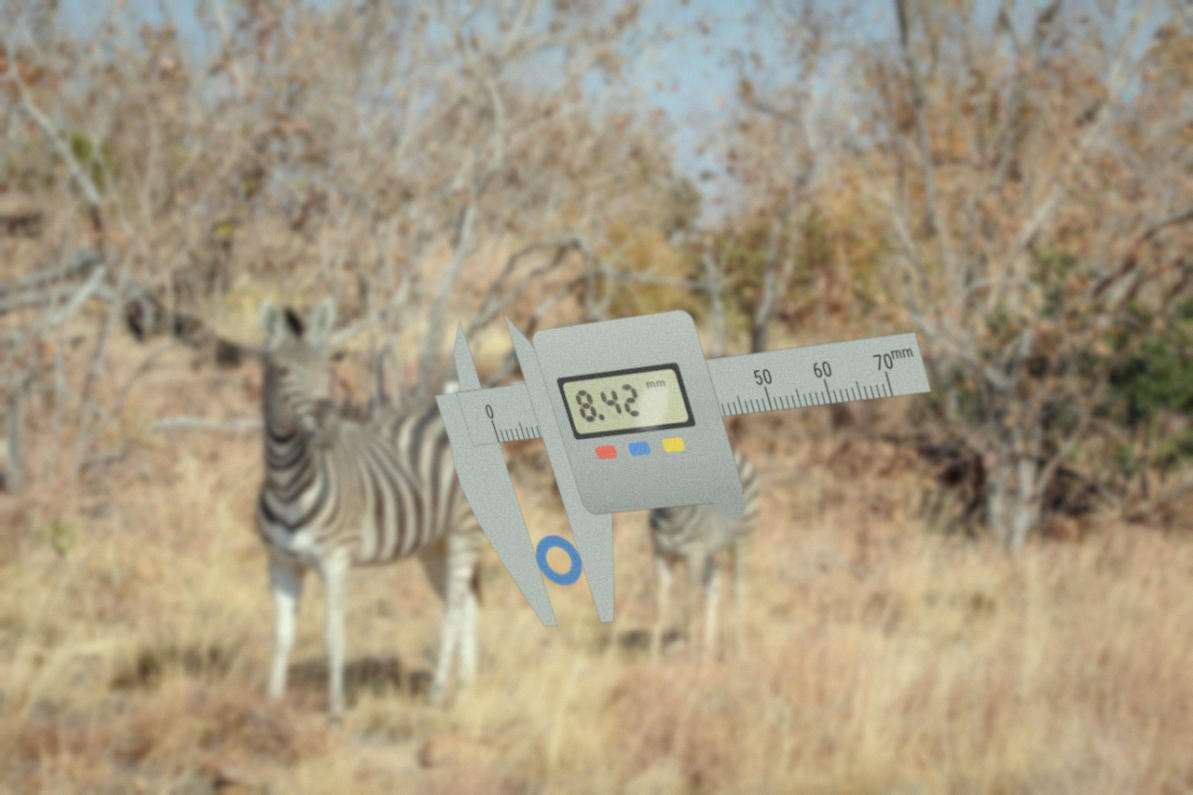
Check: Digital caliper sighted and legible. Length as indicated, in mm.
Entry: 8.42 mm
